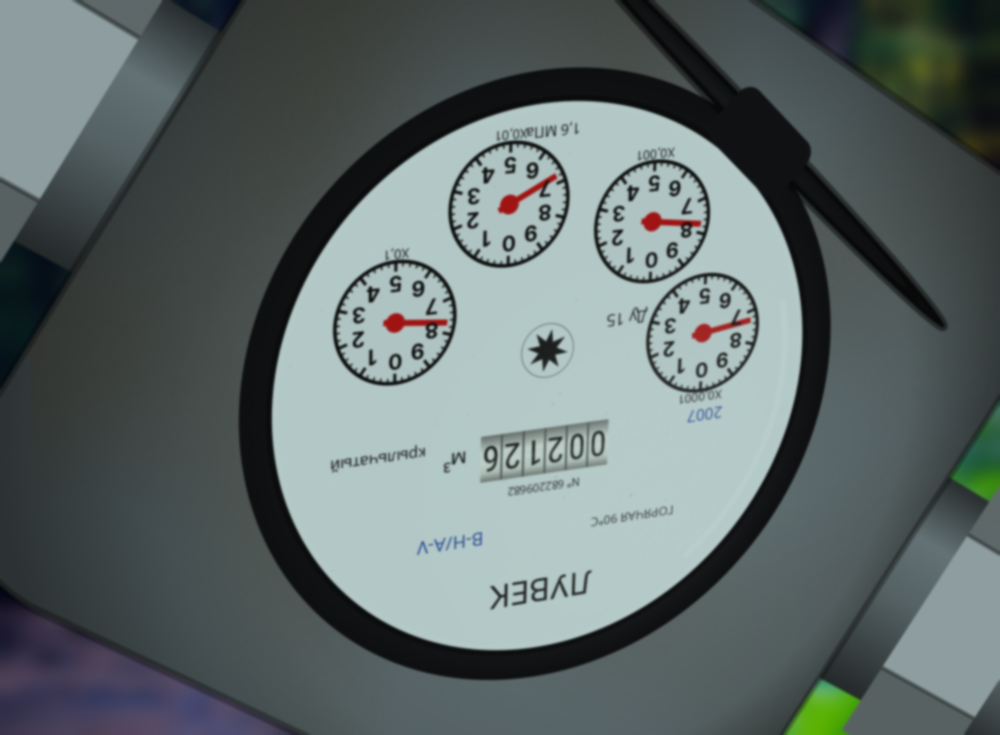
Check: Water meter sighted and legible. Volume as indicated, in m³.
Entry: 2126.7677 m³
